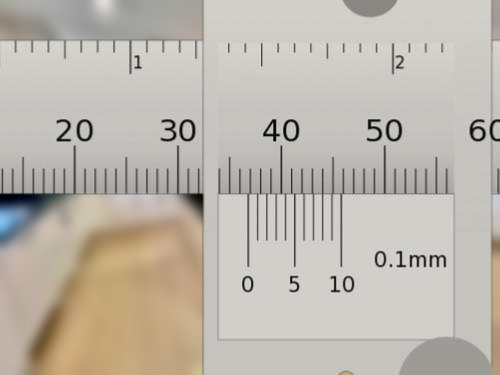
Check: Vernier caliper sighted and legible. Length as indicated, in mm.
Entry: 36.8 mm
